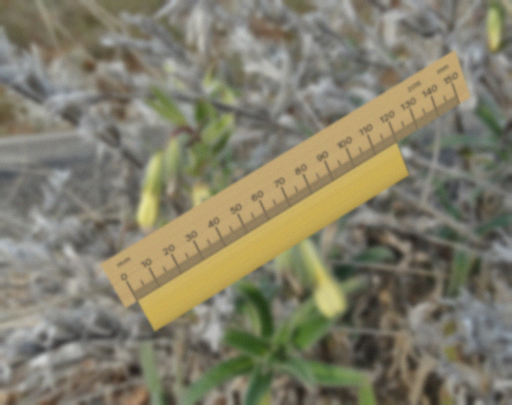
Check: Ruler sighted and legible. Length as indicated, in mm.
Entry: 120 mm
